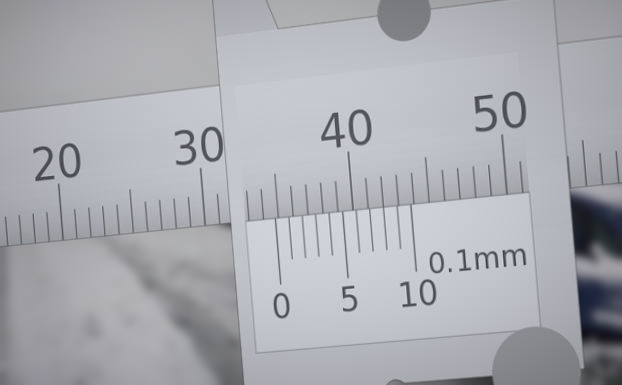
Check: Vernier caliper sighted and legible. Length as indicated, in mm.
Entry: 34.8 mm
